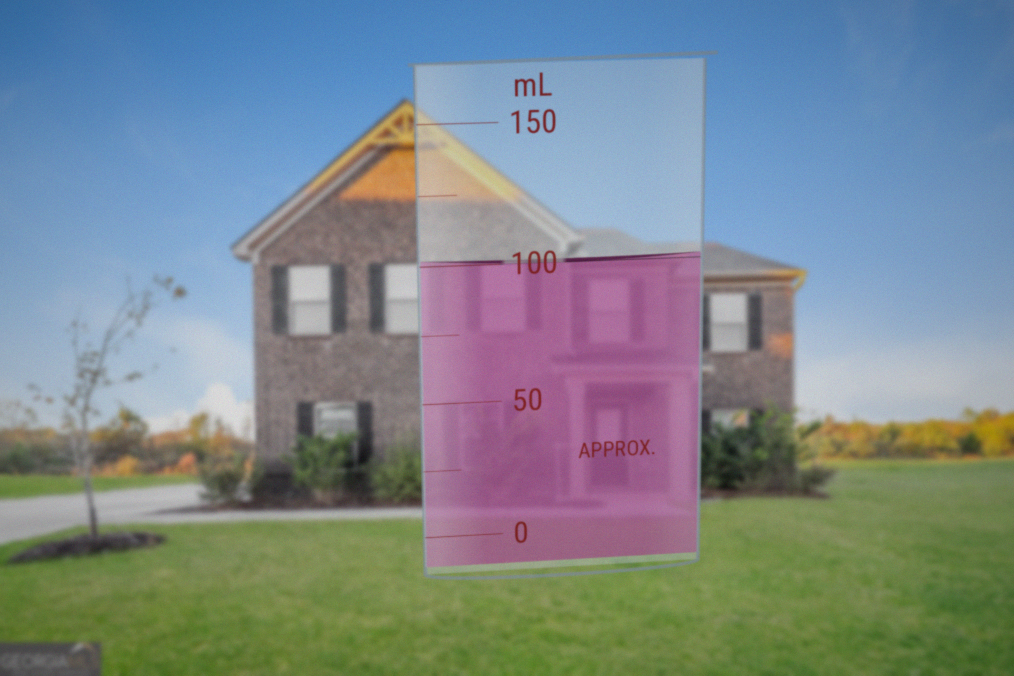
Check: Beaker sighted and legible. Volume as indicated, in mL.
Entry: 100 mL
